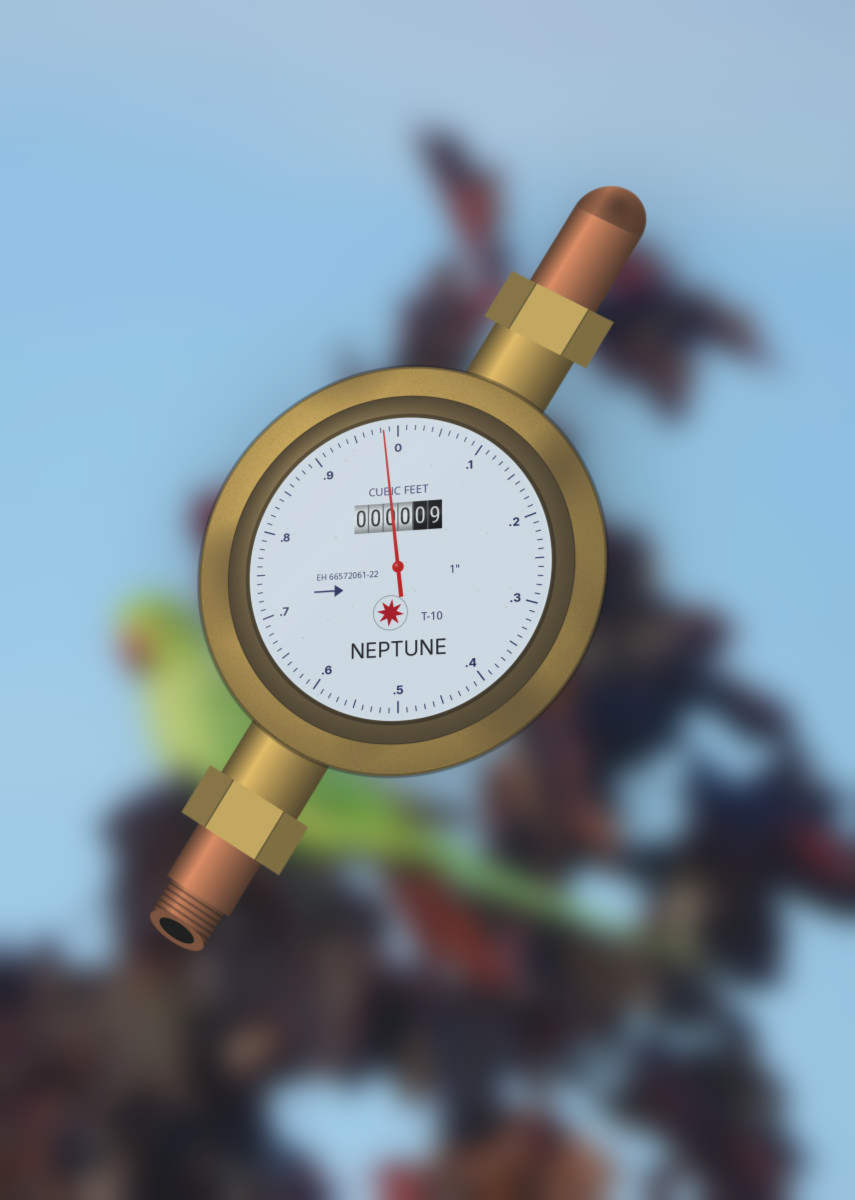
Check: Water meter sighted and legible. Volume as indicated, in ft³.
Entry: 8.98 ft³
